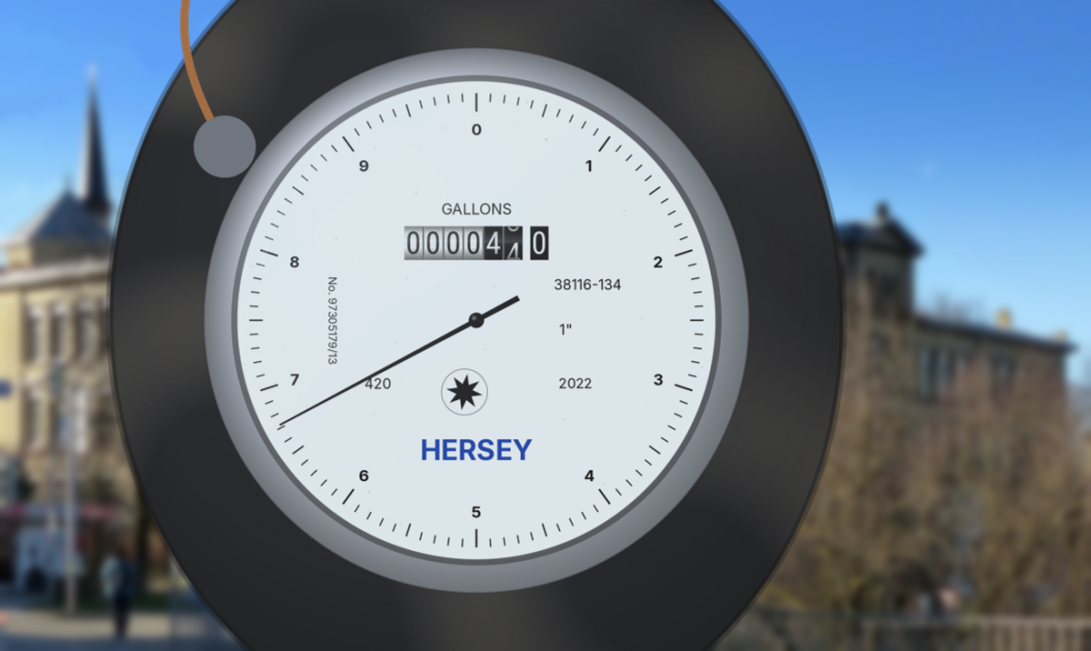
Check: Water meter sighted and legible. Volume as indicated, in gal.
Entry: 436.7 gal
